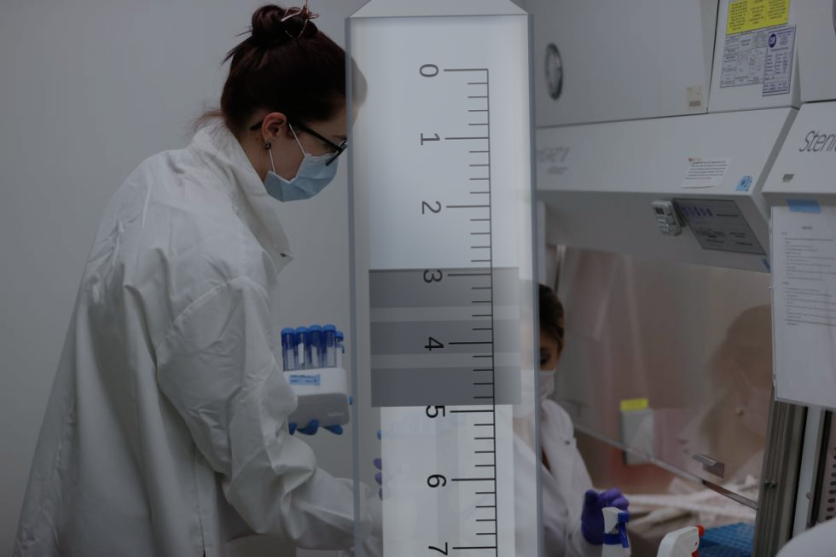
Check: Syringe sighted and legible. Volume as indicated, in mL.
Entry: 2.9 mL
